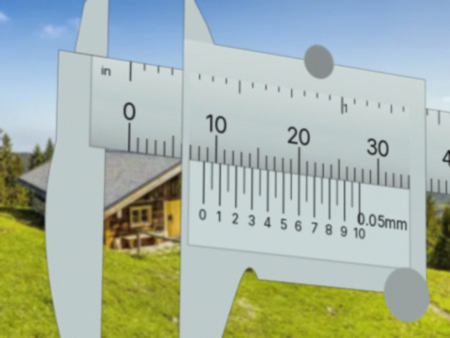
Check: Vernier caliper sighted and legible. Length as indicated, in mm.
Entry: 8.6 mm
